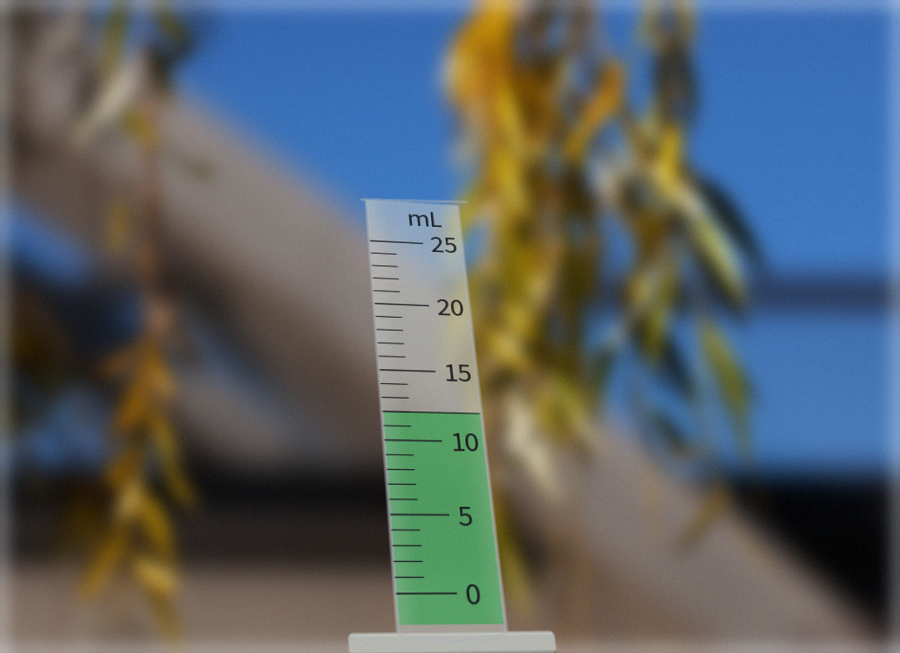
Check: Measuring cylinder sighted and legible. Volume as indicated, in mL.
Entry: 12 mL
